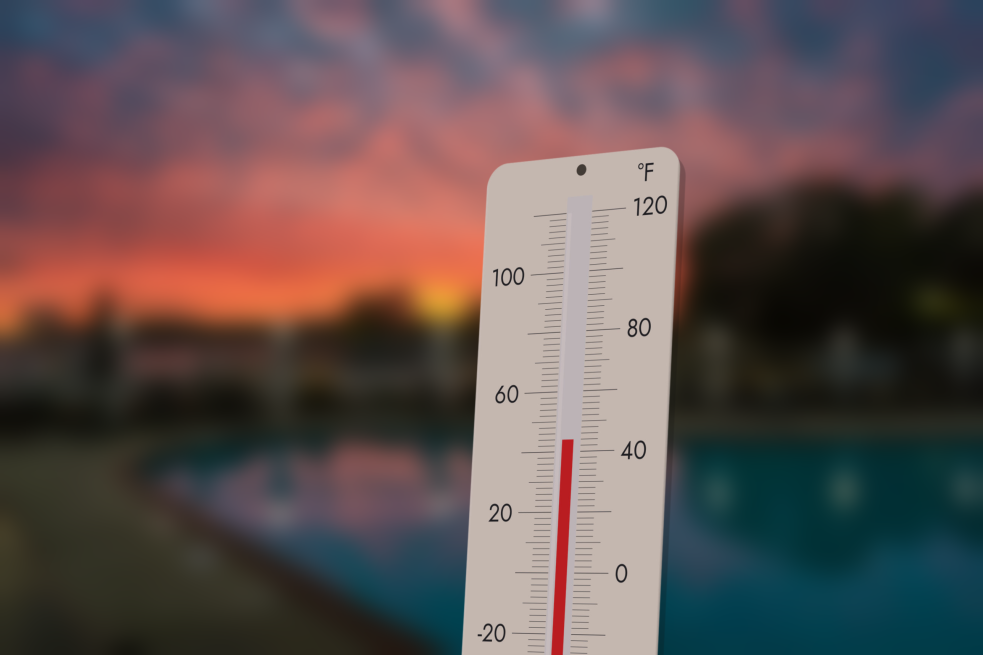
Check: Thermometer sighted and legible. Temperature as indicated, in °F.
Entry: 44 °F
